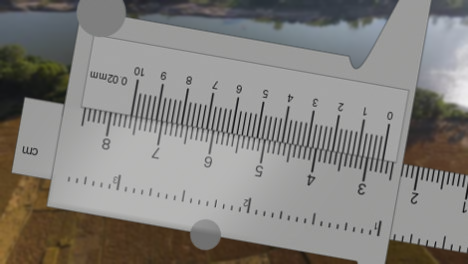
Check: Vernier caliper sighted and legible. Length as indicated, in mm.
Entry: 27.0 mm
